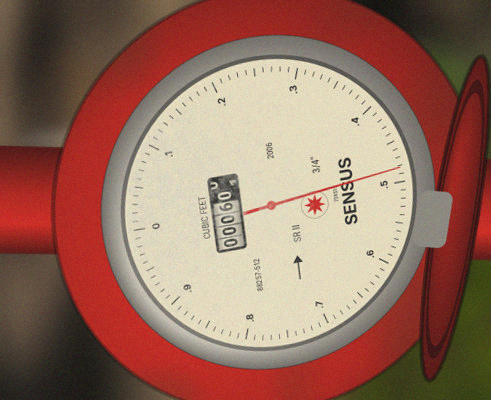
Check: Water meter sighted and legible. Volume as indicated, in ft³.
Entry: 600.48 ft³
